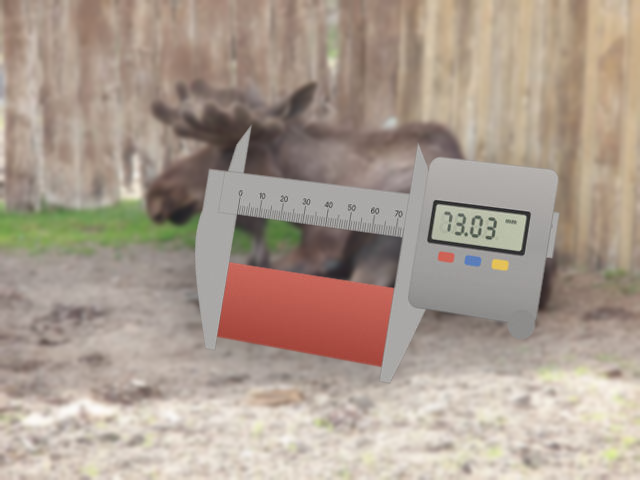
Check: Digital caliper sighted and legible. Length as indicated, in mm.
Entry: 73.03 mm
